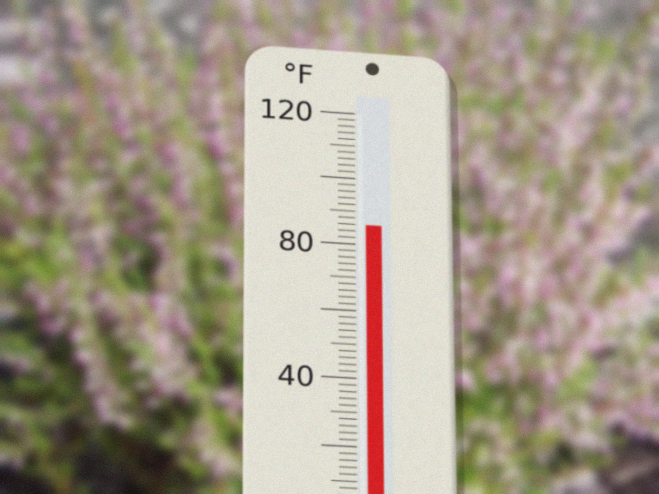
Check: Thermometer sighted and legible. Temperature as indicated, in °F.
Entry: 86 °F
